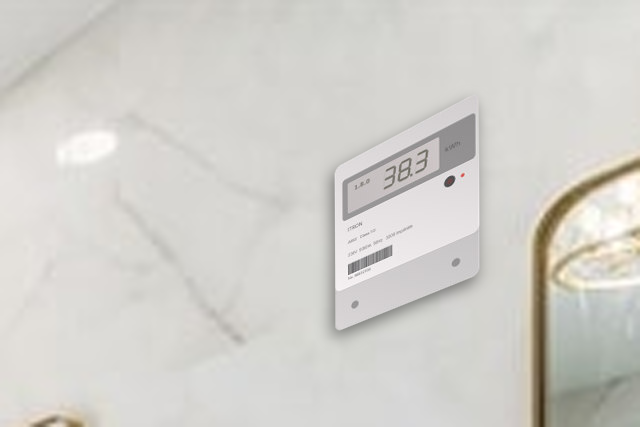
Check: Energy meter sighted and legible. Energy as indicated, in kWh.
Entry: 38.3 kWh
